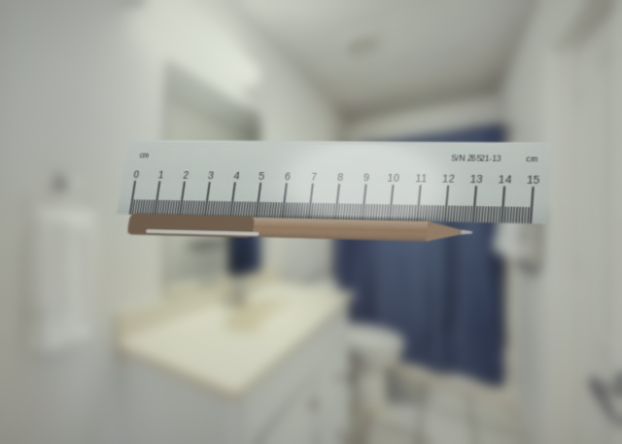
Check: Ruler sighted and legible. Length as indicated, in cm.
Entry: 13 cm
